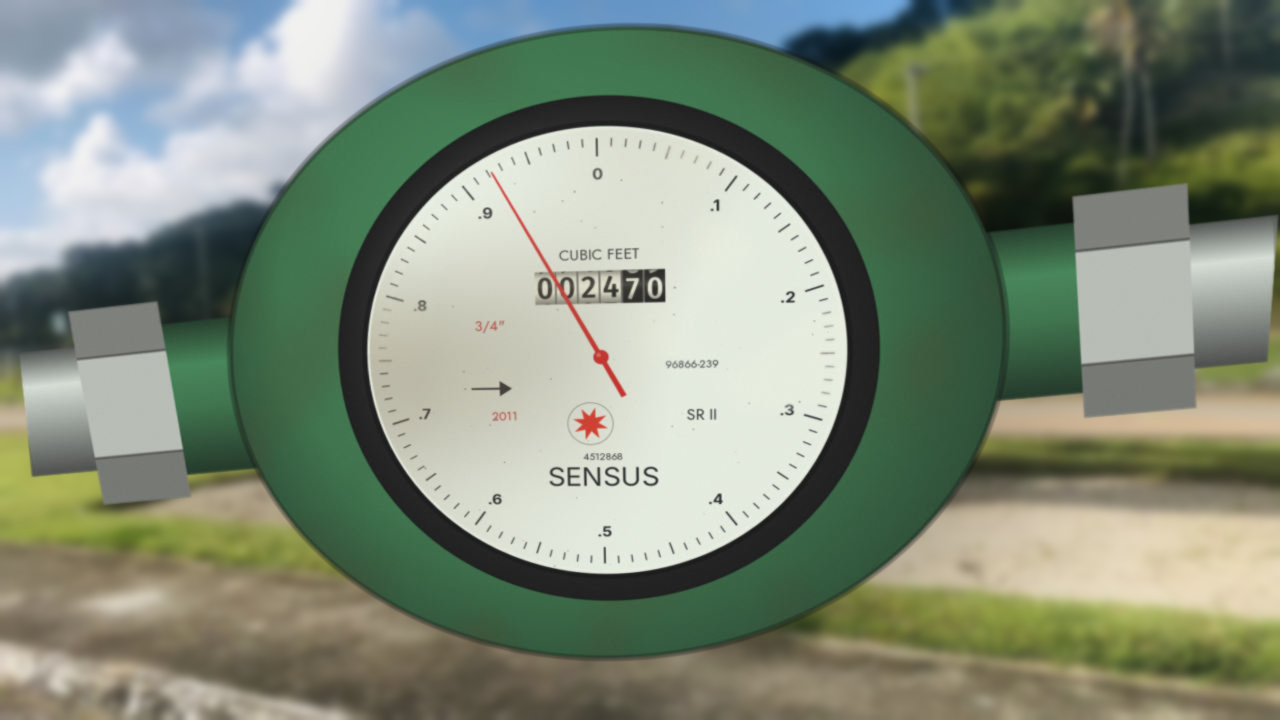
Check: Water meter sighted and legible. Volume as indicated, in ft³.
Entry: 2469.92 ft³
